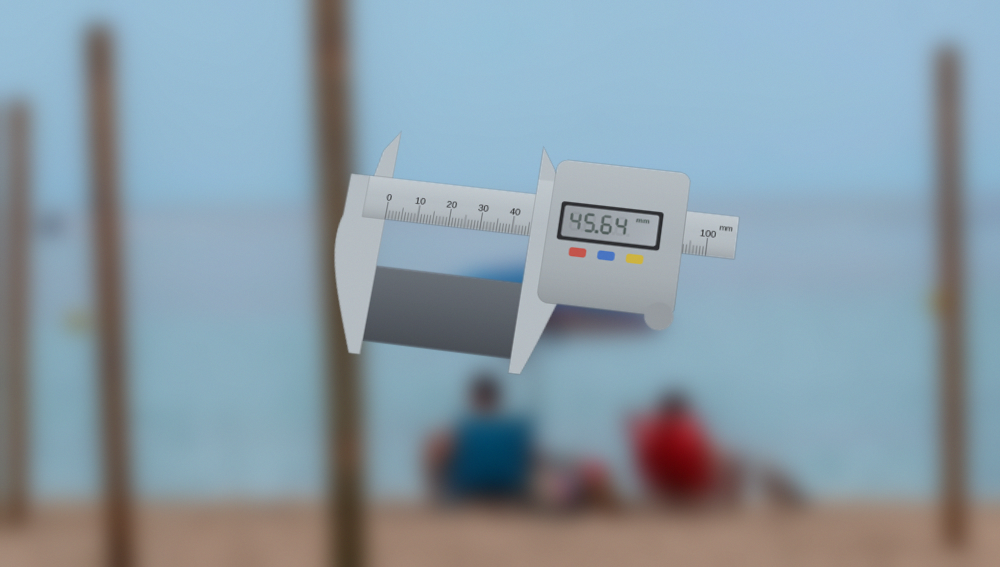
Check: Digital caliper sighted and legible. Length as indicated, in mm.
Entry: 45.64 mm
